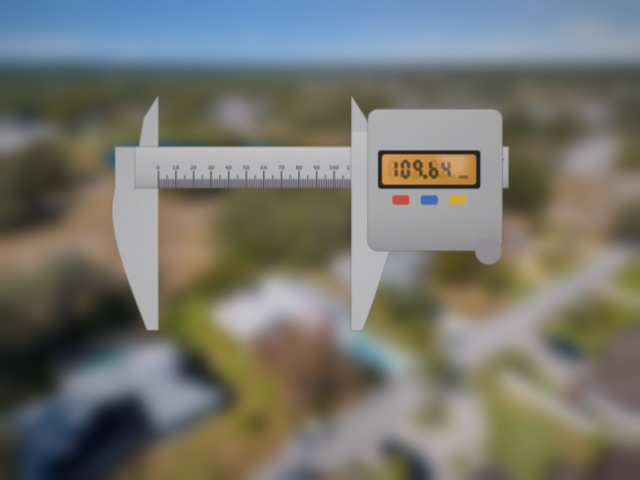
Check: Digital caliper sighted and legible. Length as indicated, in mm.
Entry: 109.64 mm
